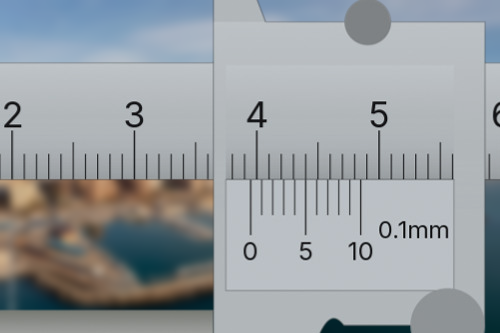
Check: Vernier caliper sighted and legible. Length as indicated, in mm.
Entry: 39.5 mm
